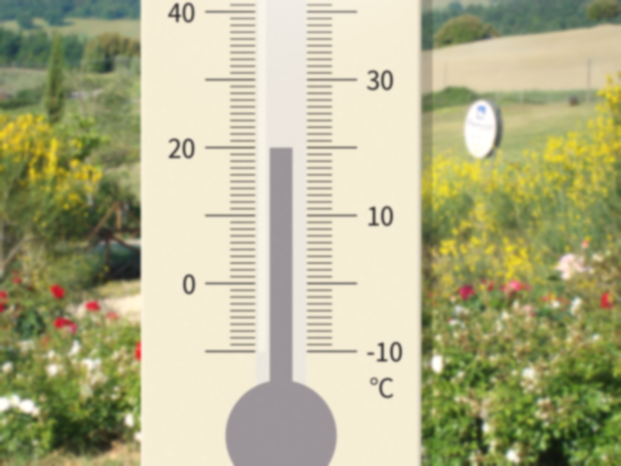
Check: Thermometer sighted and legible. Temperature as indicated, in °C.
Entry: 20 °C
